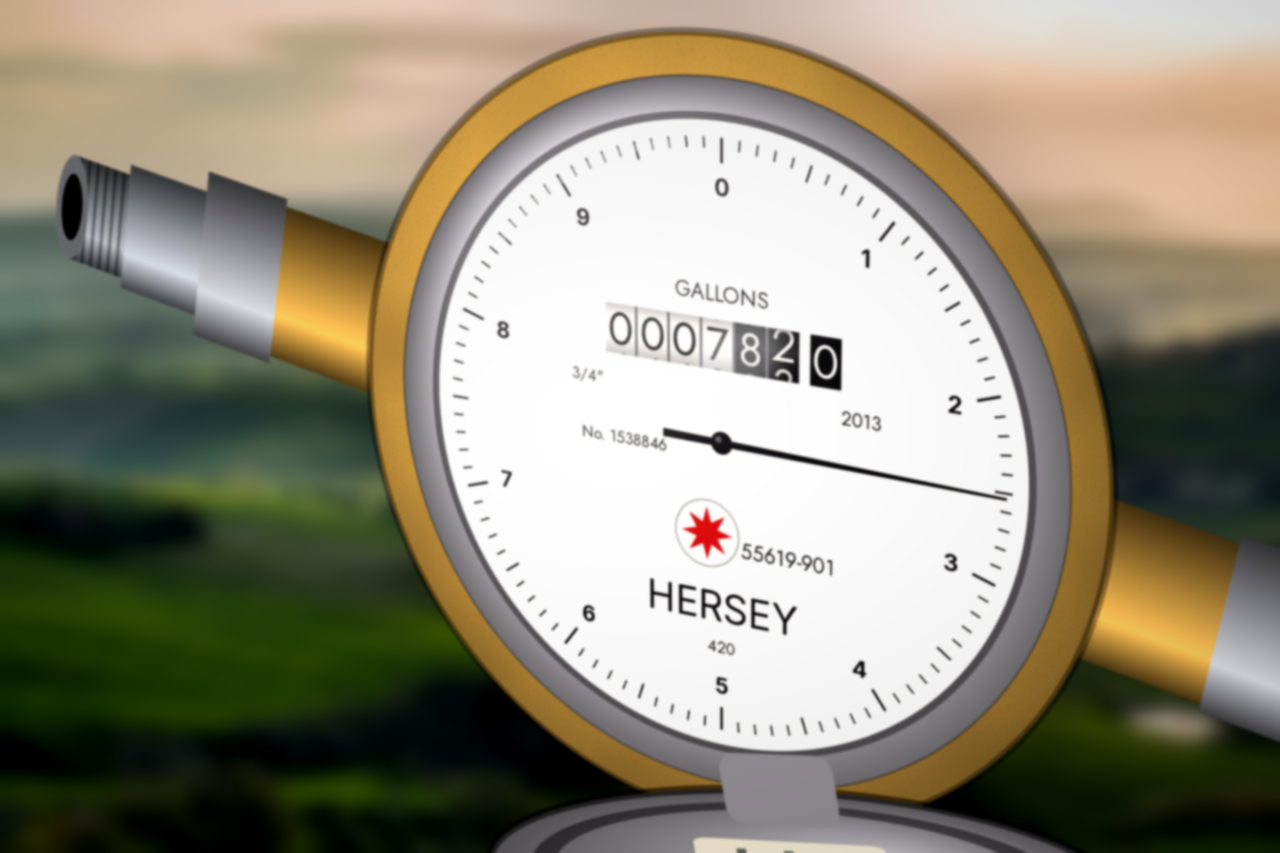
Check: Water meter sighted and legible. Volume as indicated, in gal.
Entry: 7822.5 gal
